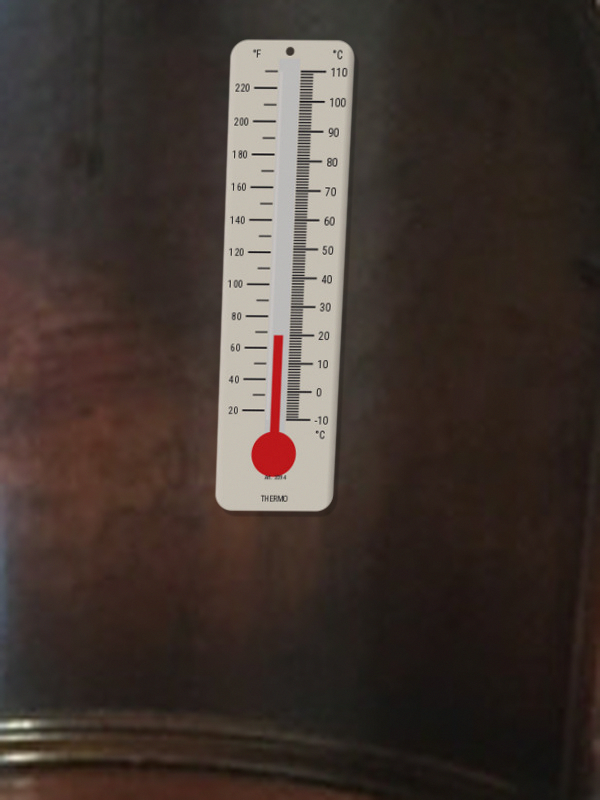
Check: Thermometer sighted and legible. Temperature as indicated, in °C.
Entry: 20 °C
